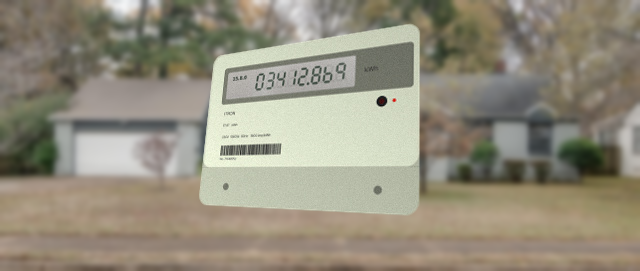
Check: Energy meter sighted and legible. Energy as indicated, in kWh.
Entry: 3412.869 kWh
